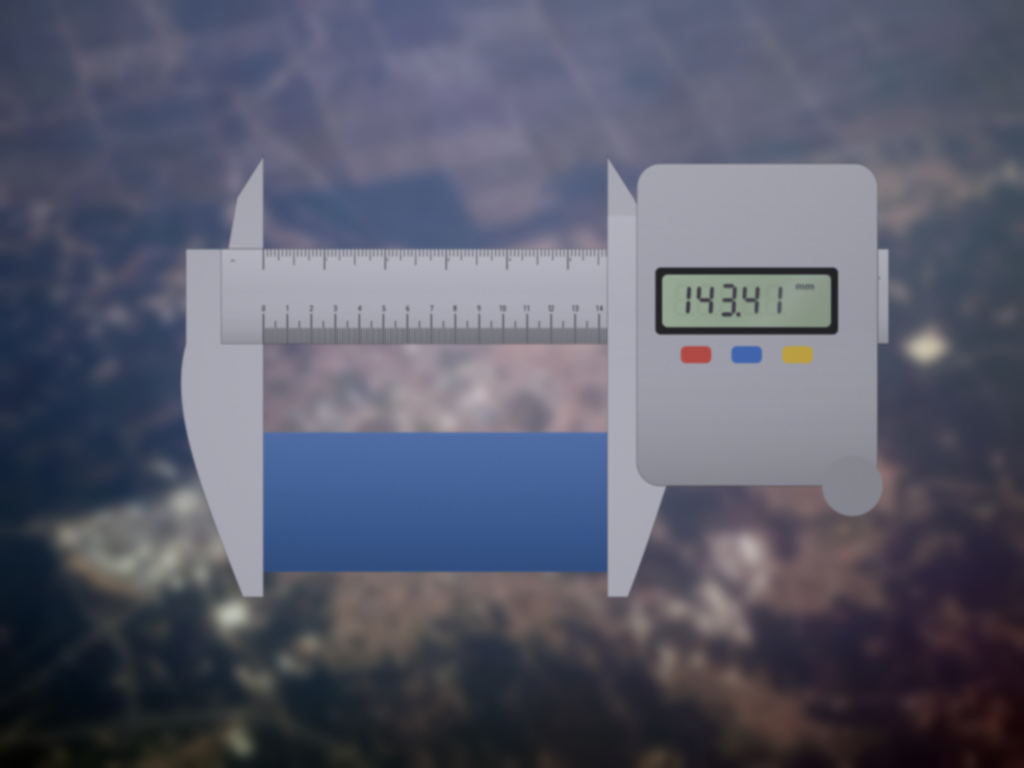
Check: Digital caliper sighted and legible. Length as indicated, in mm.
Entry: 143.41 mm
